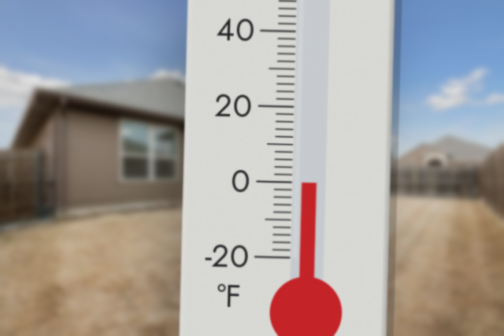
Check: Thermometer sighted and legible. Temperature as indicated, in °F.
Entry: 0 °F
